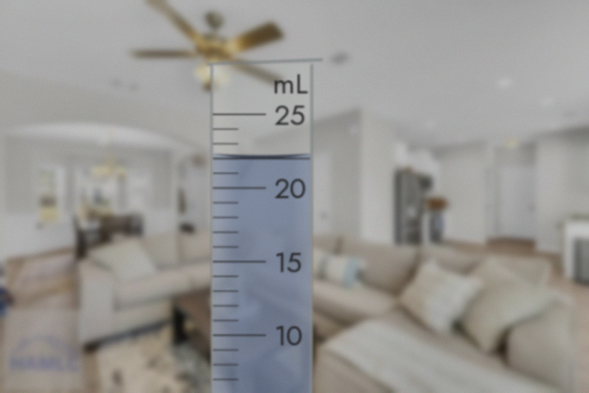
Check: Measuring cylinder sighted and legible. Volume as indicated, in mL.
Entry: 22 mL
